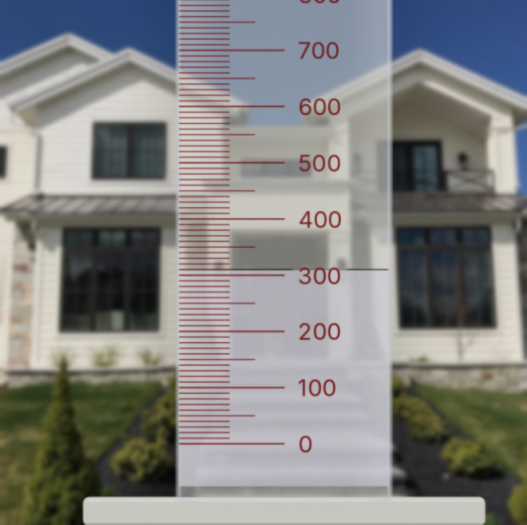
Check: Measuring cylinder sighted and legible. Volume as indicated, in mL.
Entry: 310 mL
